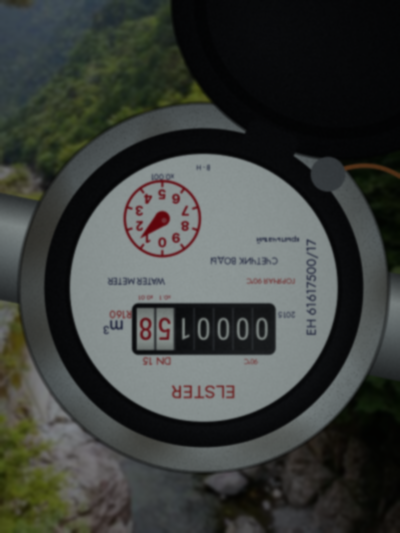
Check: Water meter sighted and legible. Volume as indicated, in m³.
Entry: 1.581 m³
